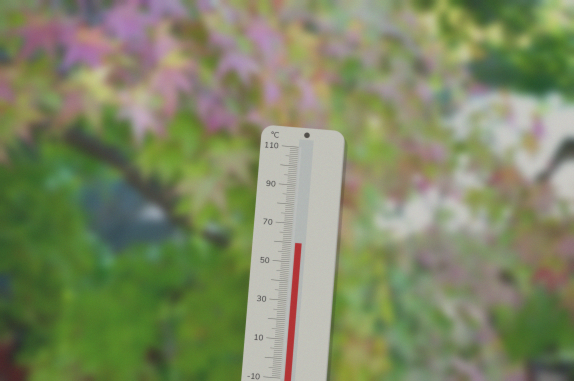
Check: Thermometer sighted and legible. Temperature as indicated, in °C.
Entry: 60 °C
